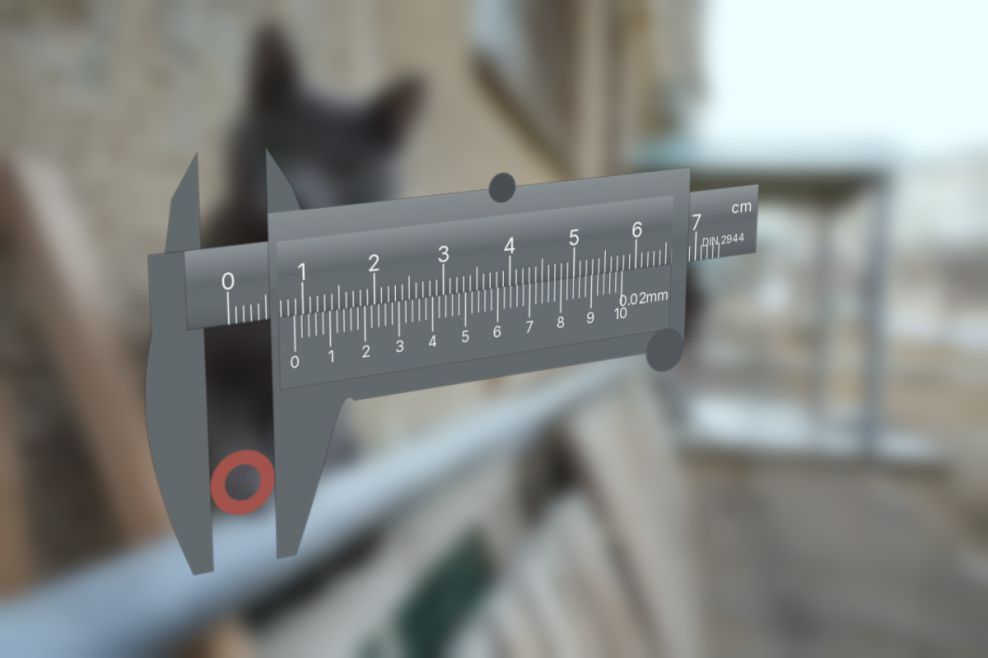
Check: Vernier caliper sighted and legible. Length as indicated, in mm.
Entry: 8.8 mm
